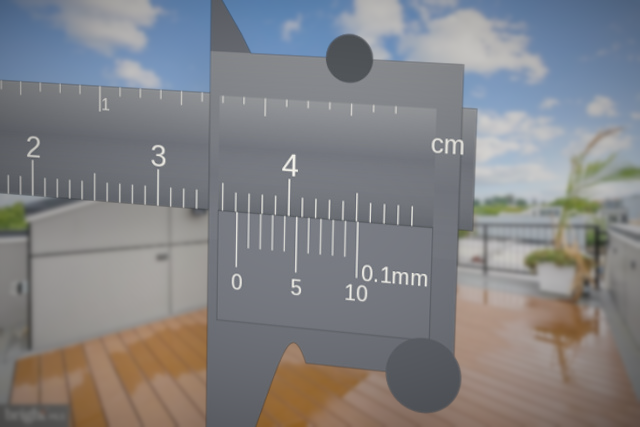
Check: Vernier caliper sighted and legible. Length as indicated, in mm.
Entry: 36.1 mm
